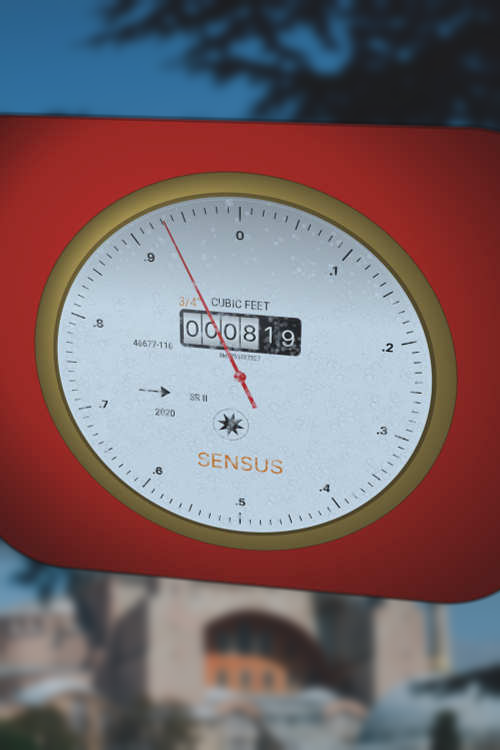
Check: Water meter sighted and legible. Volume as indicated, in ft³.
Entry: 818.93 ft³
